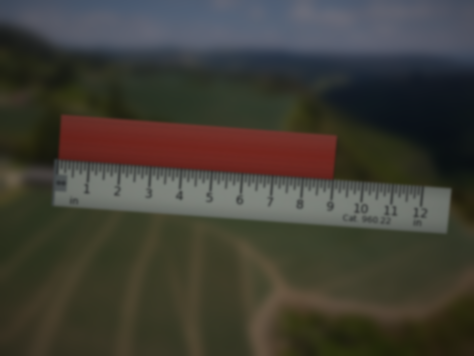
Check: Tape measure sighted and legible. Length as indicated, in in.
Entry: 9 in
